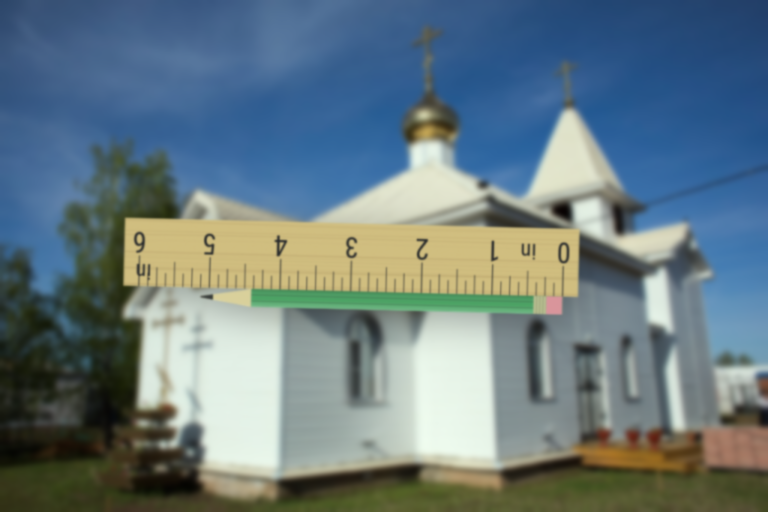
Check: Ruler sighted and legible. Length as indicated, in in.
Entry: 5.125 in
